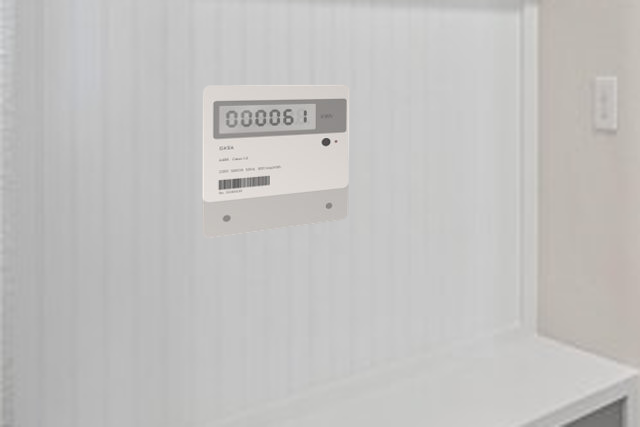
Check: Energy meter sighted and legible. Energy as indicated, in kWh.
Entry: 61 kWh
